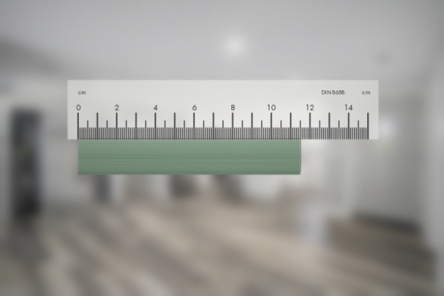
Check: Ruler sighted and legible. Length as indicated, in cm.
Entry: 11.5 cm
